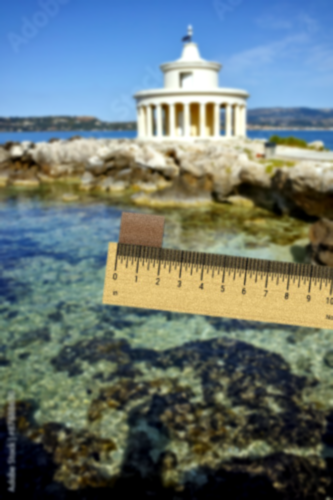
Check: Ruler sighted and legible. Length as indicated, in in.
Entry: 2 in
